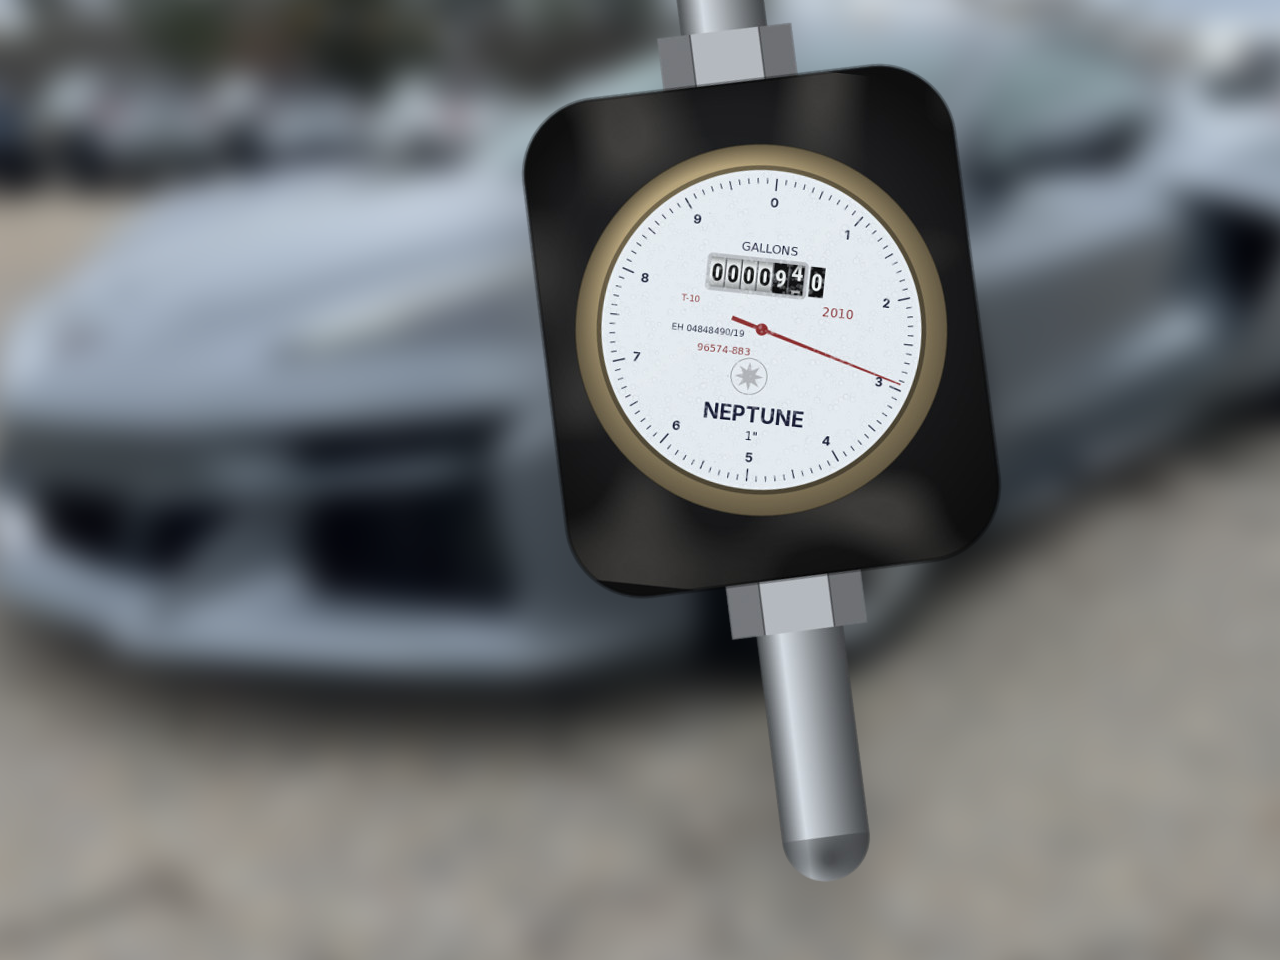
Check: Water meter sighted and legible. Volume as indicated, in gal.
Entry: 942.9 gal
